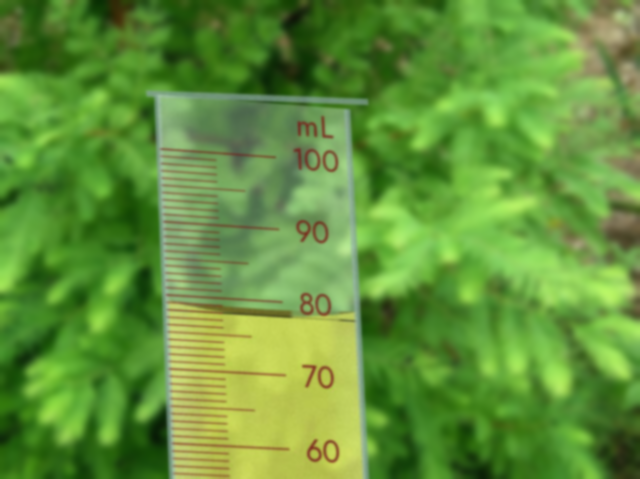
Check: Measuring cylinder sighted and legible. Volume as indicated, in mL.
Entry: 78 mL
